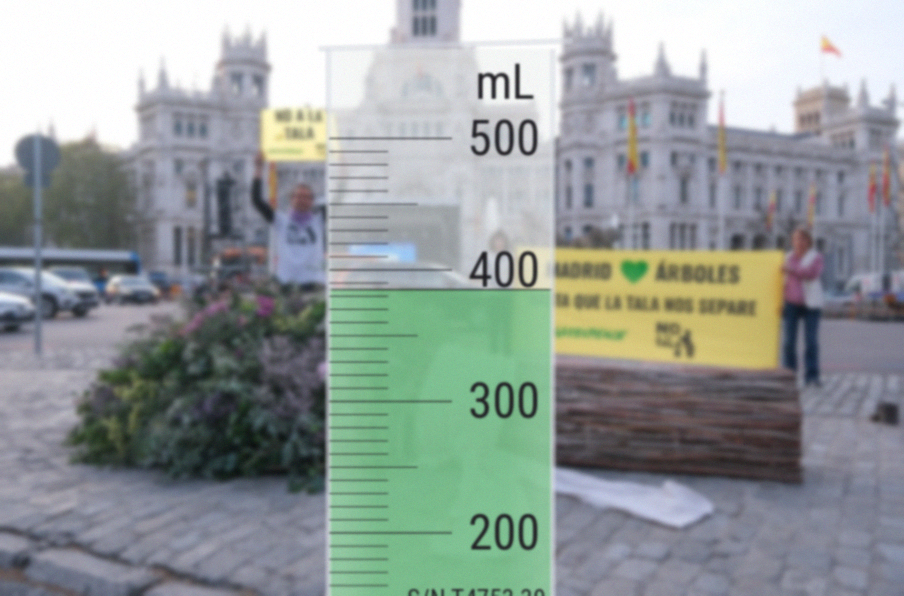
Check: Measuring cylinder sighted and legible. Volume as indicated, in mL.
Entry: 385 mL
